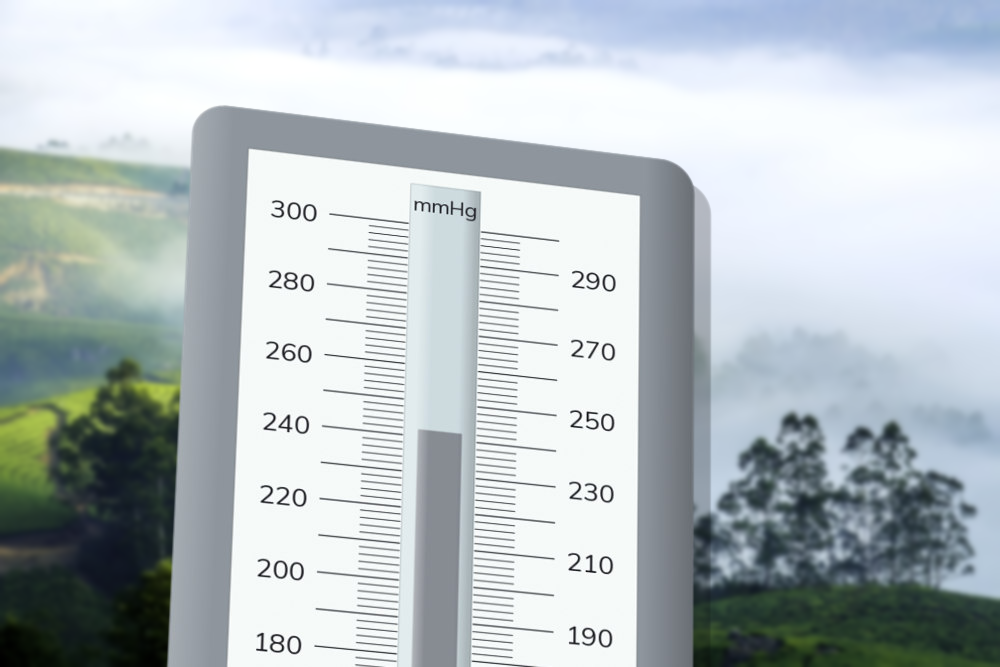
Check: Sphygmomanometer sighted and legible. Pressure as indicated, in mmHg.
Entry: 242 mmHg
